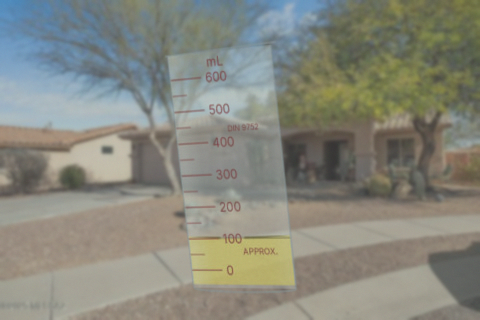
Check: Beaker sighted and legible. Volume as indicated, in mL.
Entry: 100 mL
